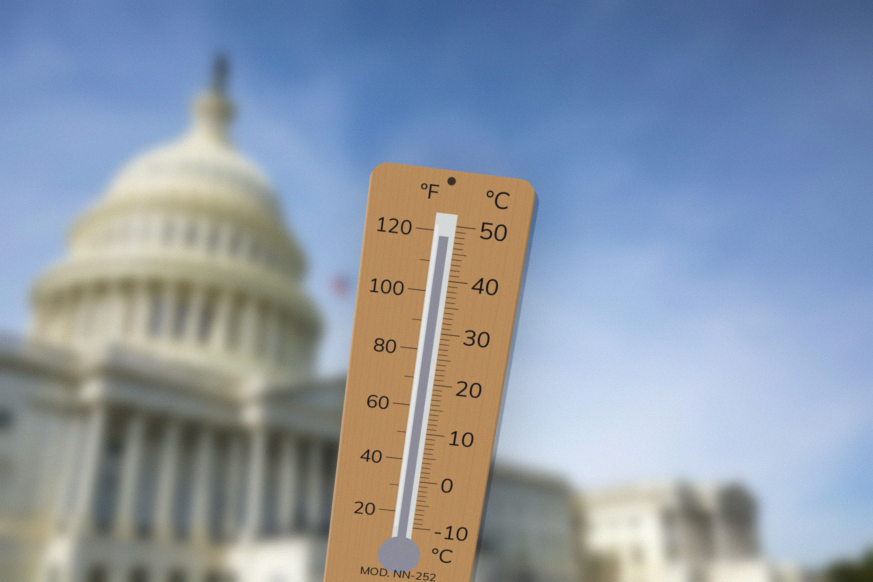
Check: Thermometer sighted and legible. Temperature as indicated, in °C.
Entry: 48 °C
